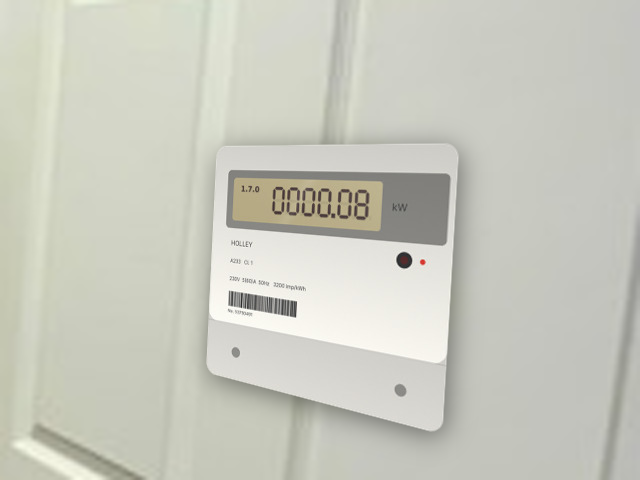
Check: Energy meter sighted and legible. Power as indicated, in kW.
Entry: 0.08 kW
